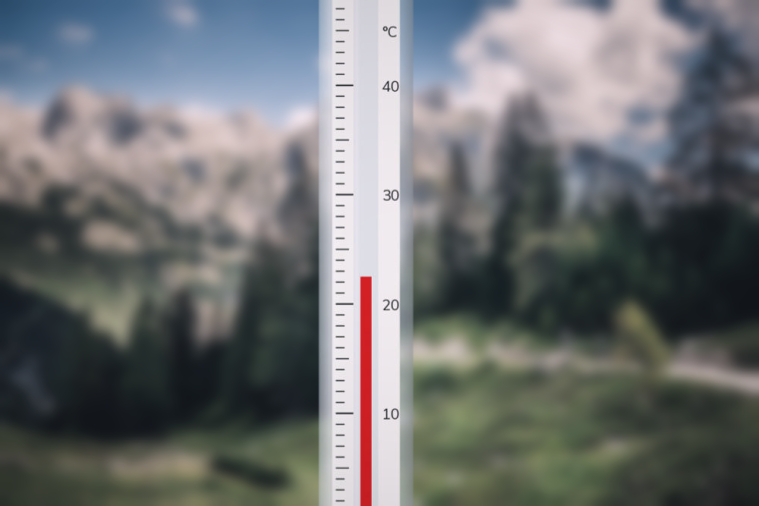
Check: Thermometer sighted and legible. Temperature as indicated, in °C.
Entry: 22.5 °C
